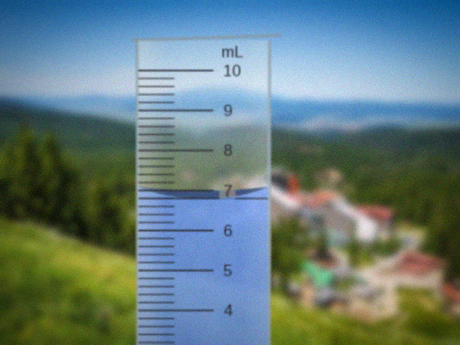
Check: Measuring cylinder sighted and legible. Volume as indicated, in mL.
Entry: 6.8 mL
